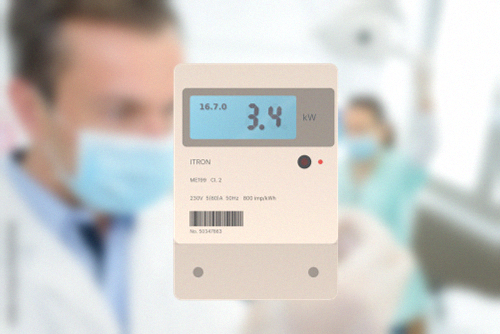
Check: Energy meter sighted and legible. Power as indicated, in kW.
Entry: 3.4 kW
